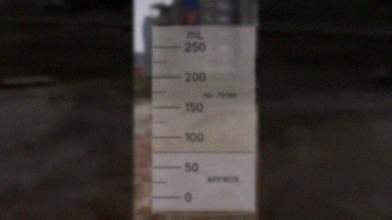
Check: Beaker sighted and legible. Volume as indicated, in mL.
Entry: 75 mL
